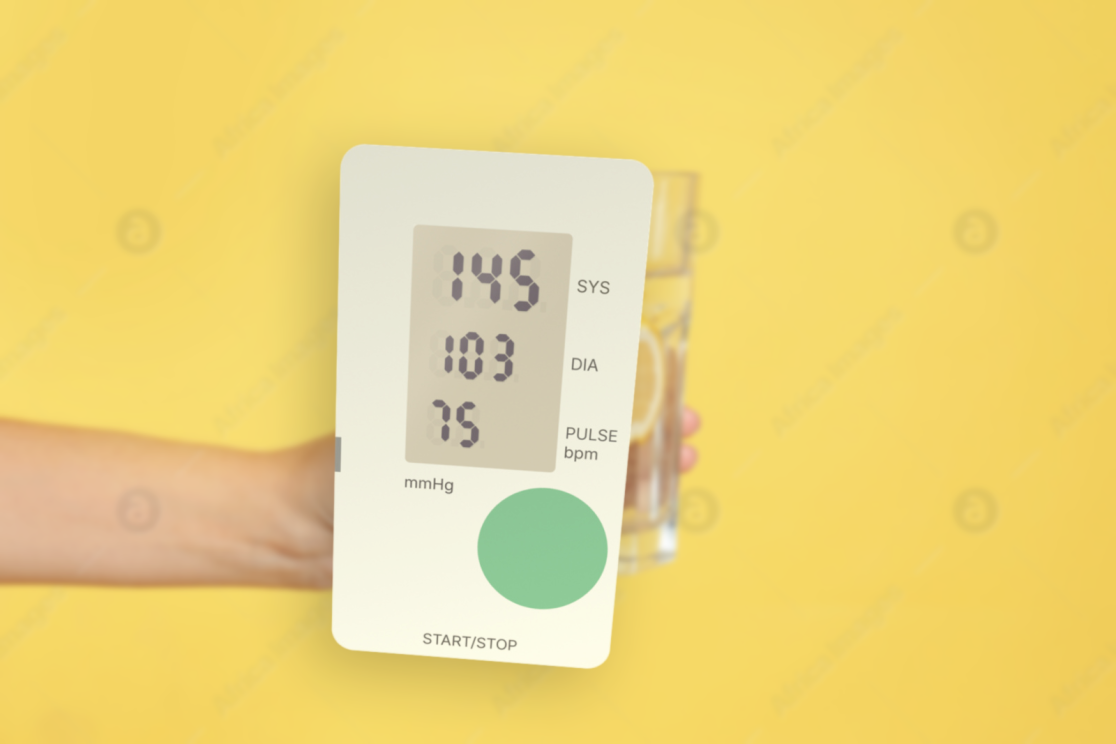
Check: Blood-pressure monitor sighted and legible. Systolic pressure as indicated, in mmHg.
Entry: 145 mmHg
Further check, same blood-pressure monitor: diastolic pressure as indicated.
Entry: 103 mmHg
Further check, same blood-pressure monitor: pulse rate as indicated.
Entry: 75 bpm
